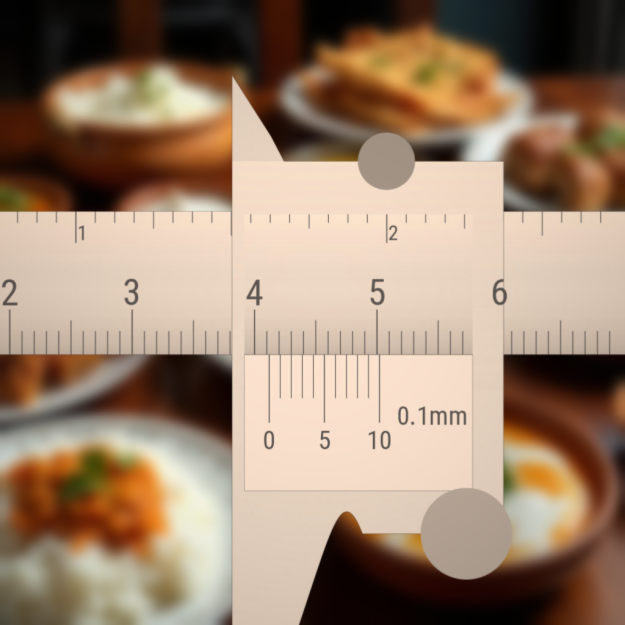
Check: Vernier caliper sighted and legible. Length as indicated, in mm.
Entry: 41.2 mm
